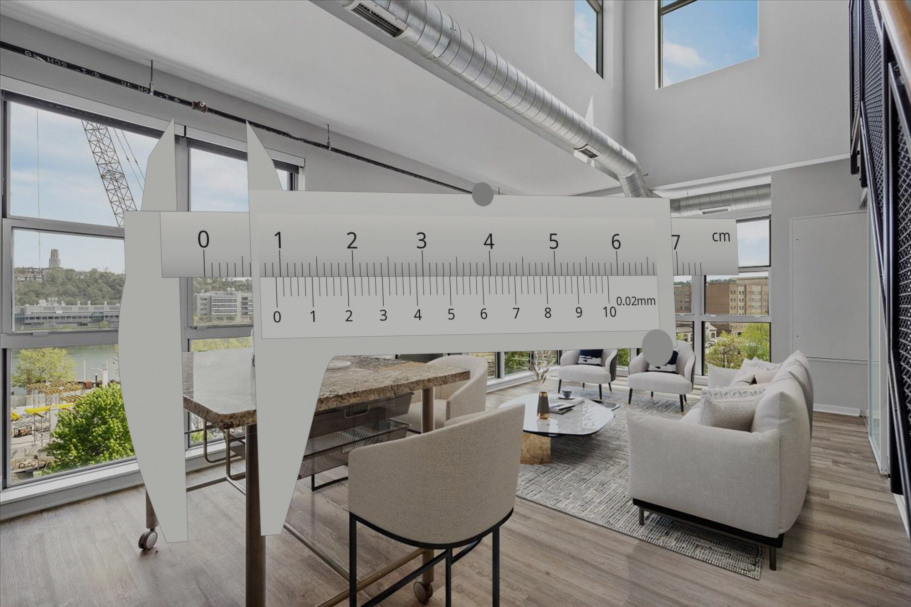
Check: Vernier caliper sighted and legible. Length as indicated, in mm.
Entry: 9.4 mm
